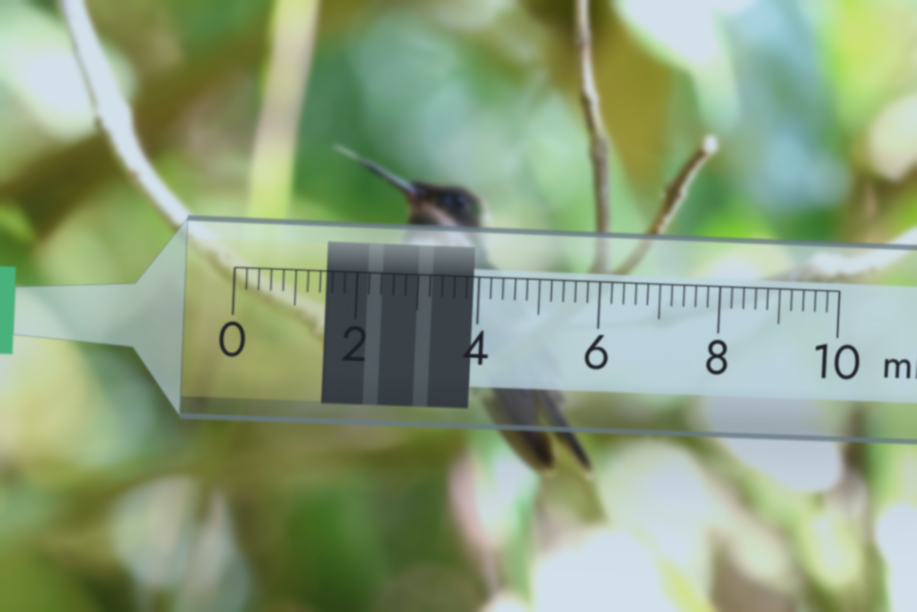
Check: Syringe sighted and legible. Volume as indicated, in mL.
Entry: 1.5 mL
